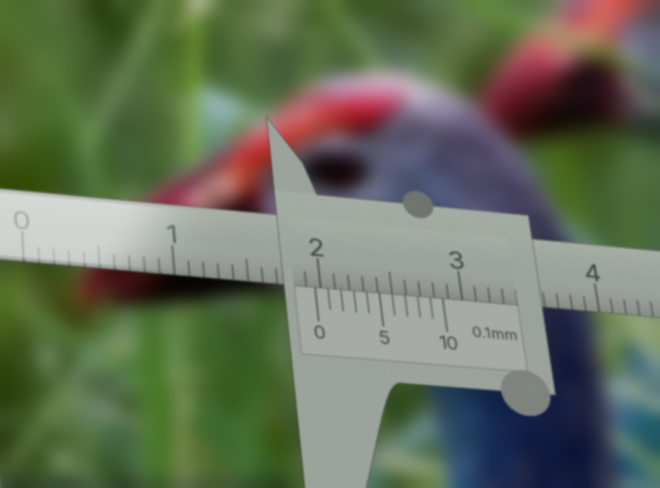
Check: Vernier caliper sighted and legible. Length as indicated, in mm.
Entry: 19.6 mm
